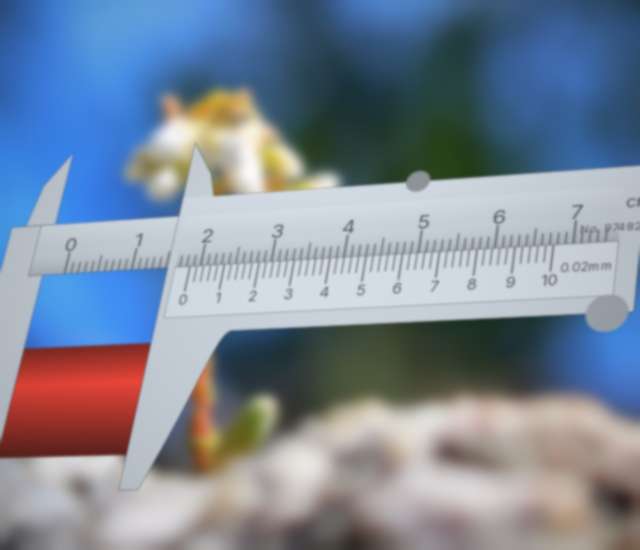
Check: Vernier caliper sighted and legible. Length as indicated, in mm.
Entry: 18.5 mm
